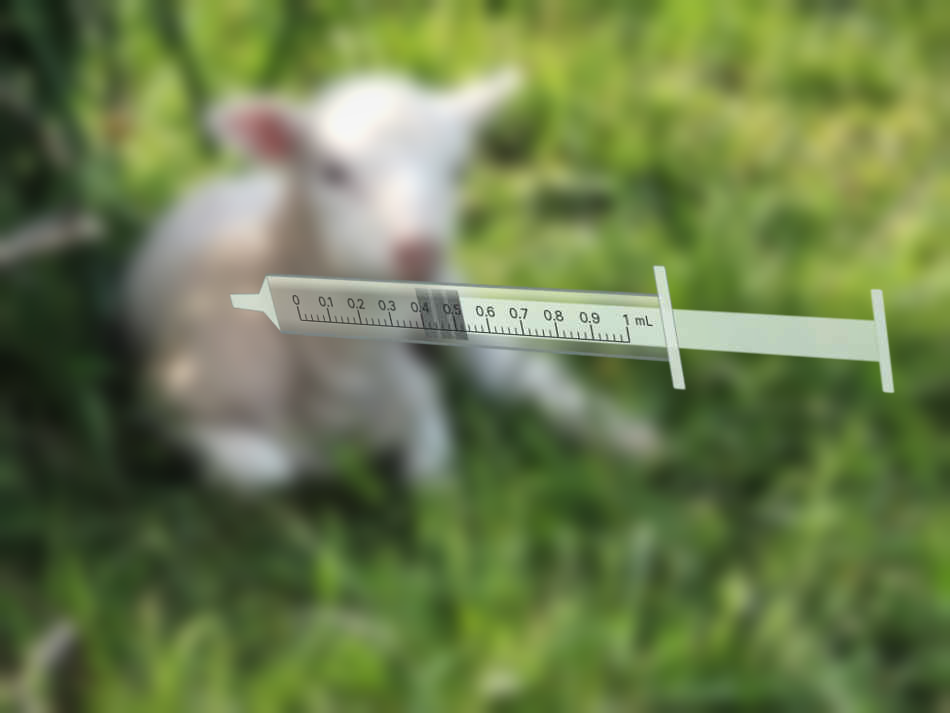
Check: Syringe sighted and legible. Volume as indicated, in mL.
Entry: 0.4 mL
